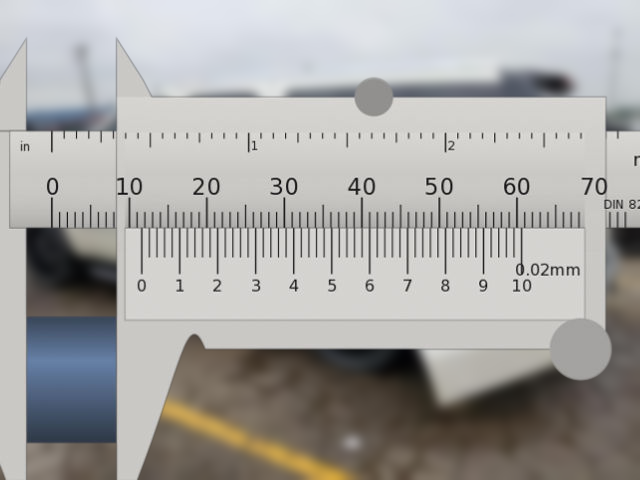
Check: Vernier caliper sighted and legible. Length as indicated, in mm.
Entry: 11.6 mm
